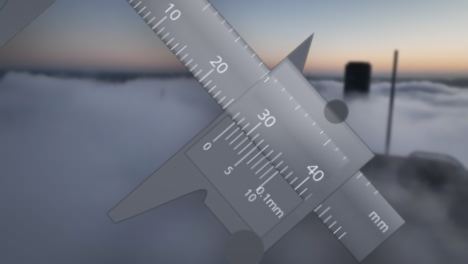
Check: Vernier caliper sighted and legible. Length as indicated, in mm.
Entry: 27.6 mm
